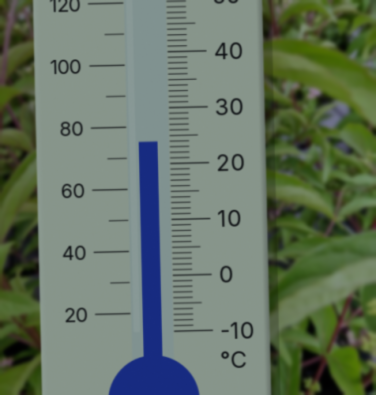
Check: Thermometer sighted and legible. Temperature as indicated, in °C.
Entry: 24 °C
